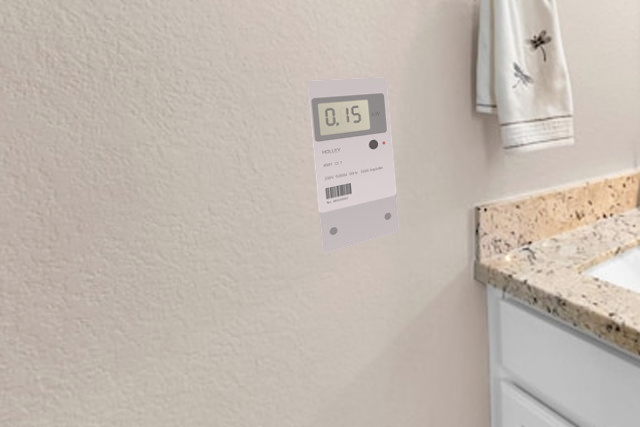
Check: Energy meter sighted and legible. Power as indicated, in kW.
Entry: 0.15 kW
